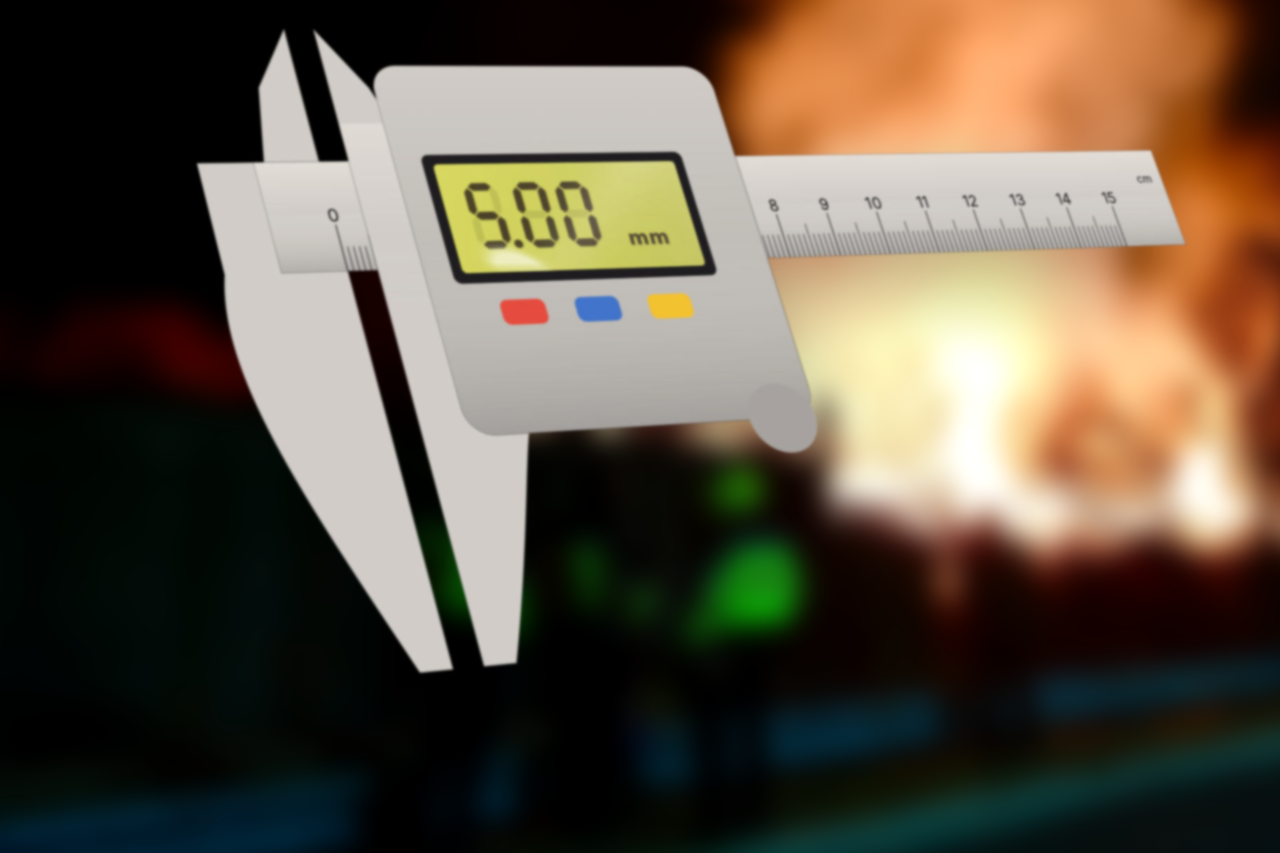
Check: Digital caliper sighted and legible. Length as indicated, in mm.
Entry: 5.00 mm
